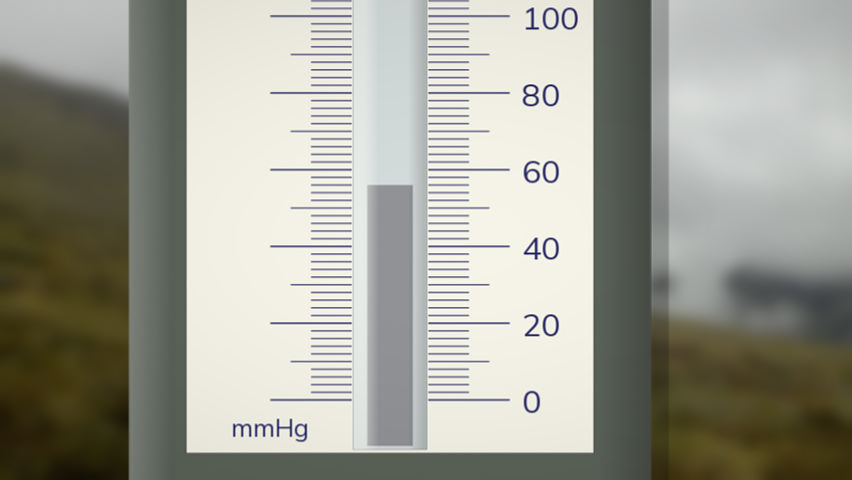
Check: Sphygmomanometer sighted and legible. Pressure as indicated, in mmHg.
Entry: 56 mmHg
